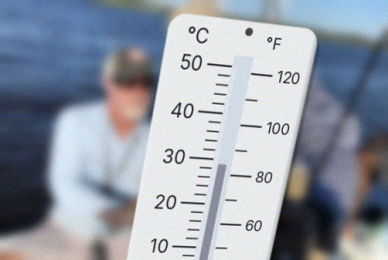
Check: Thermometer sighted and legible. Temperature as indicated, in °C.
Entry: 29 °C
